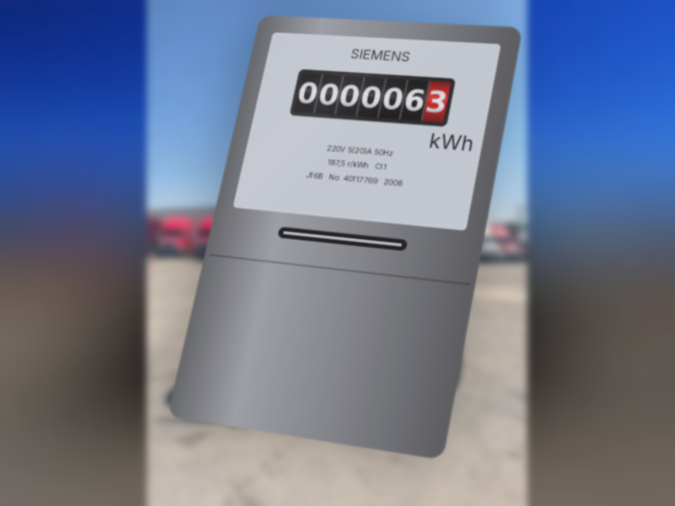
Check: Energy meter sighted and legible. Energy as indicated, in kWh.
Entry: 6.3 kWh
